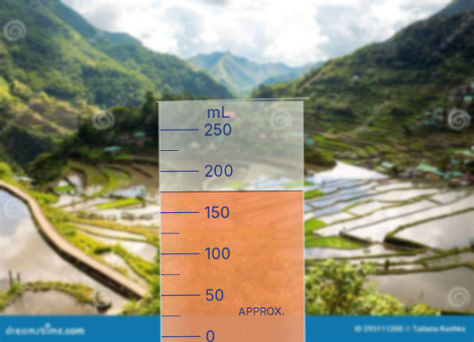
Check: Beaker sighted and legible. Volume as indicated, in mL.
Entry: 175 mL
